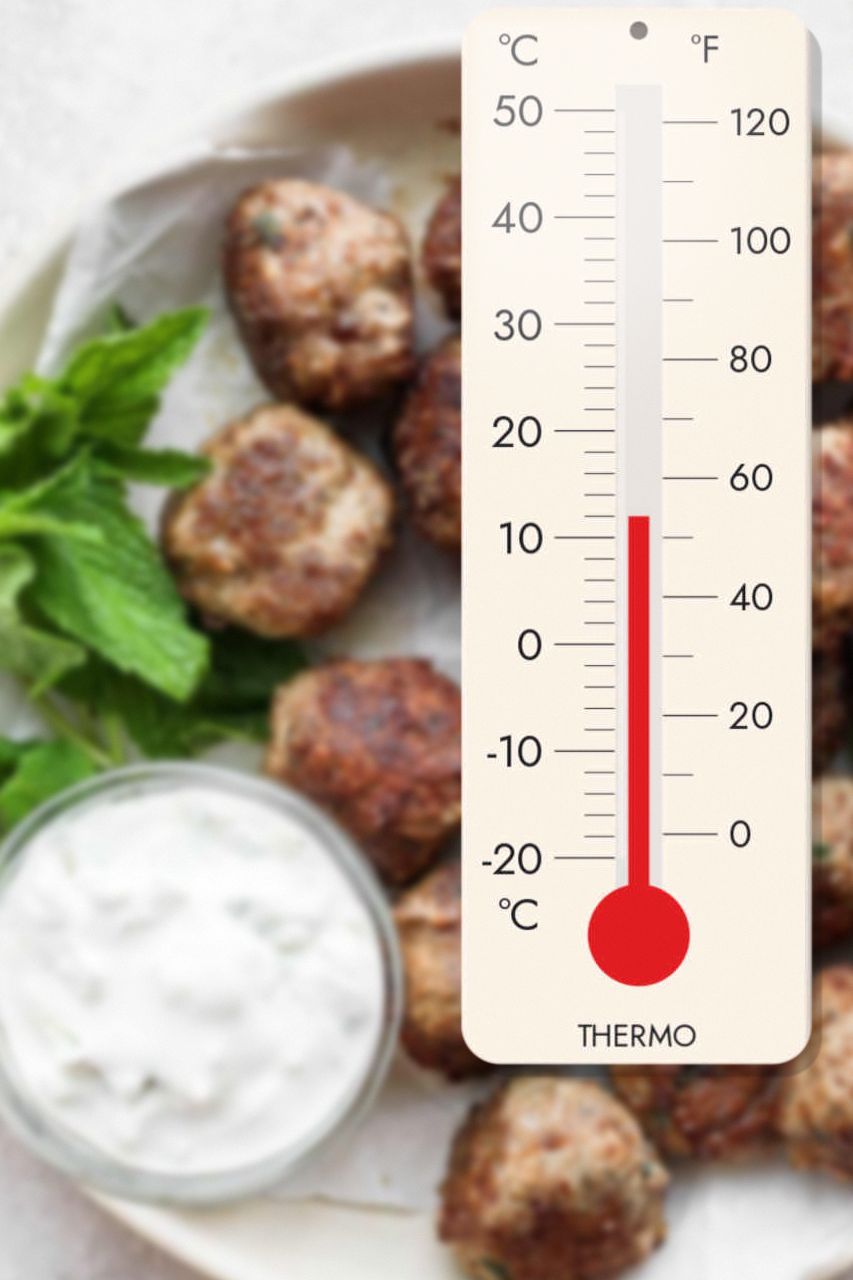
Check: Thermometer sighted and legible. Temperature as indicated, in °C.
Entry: 12 °C
